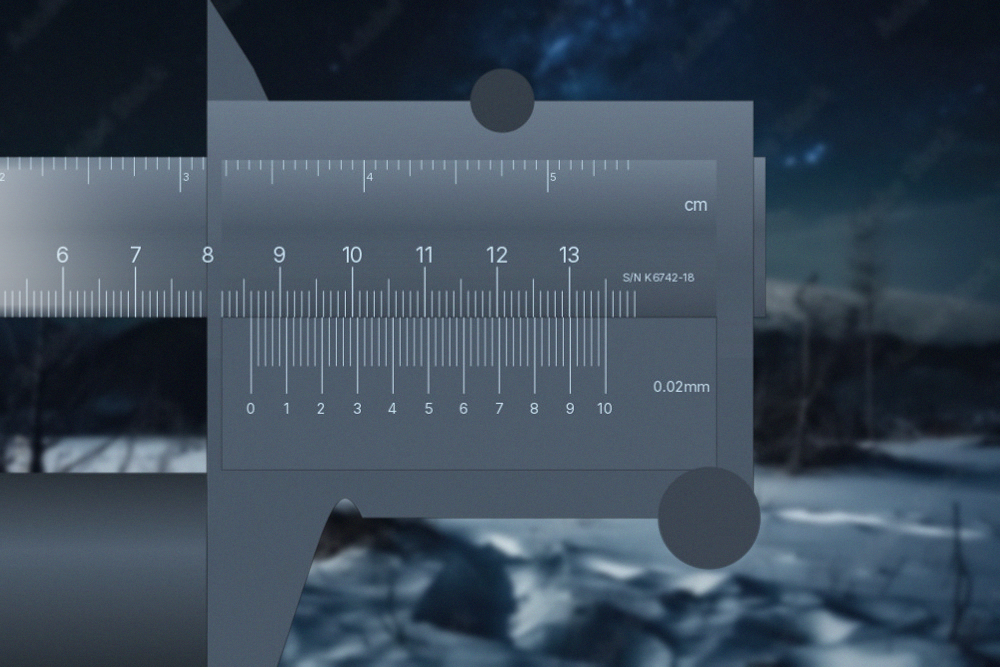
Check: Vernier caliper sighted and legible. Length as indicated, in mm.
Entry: 86.0 mm
